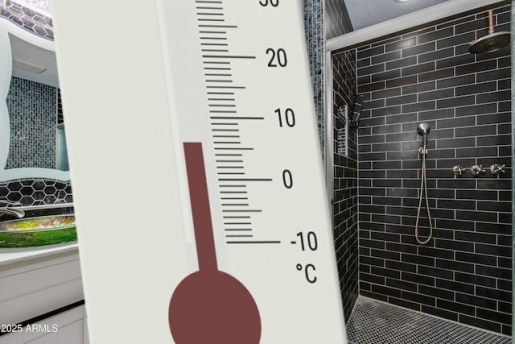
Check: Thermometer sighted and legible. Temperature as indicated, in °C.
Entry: 6 °C
